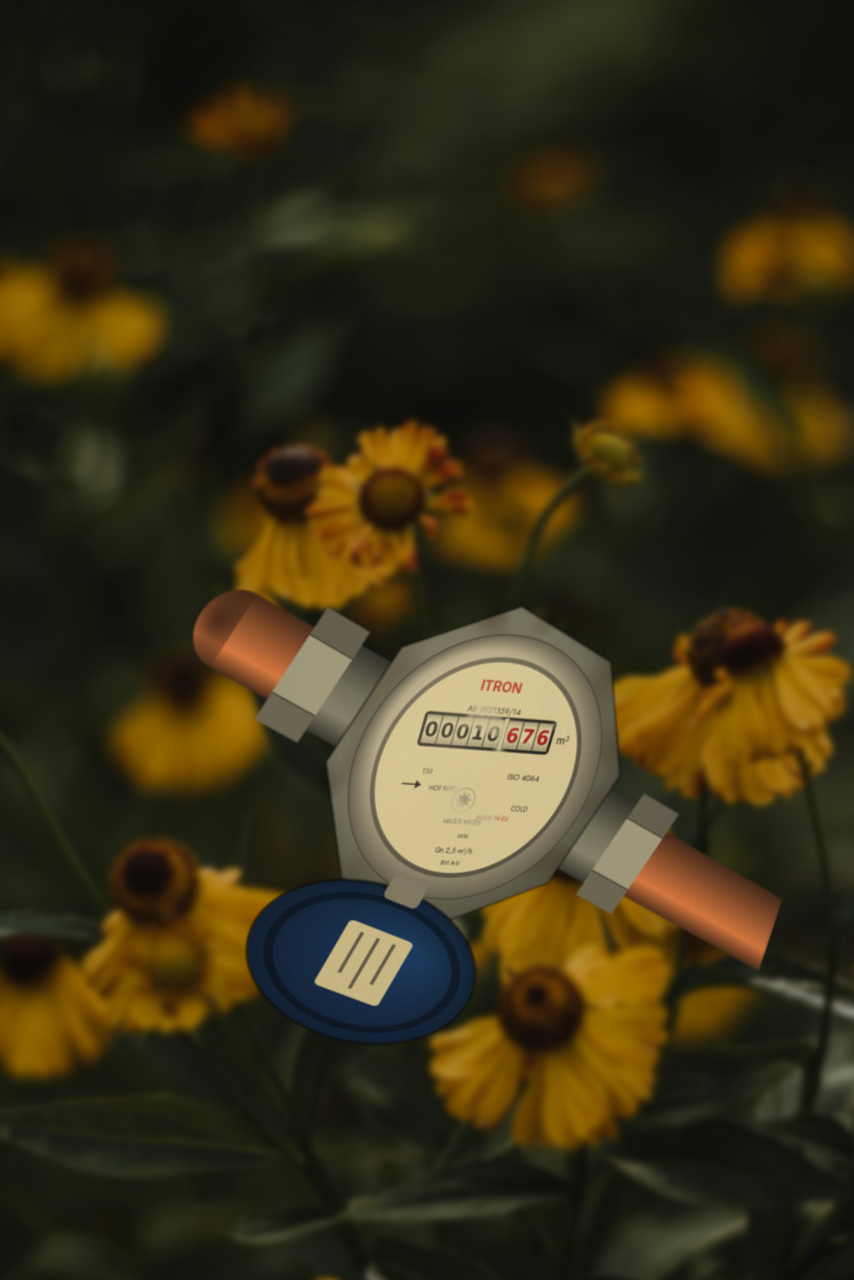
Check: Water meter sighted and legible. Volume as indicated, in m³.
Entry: 10.676 m³
